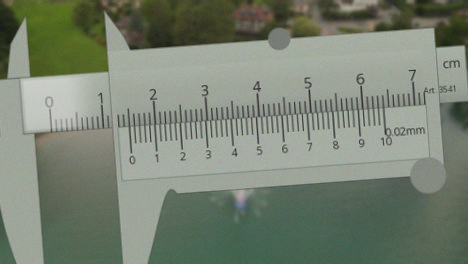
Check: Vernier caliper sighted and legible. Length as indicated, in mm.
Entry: 15.0 mm
